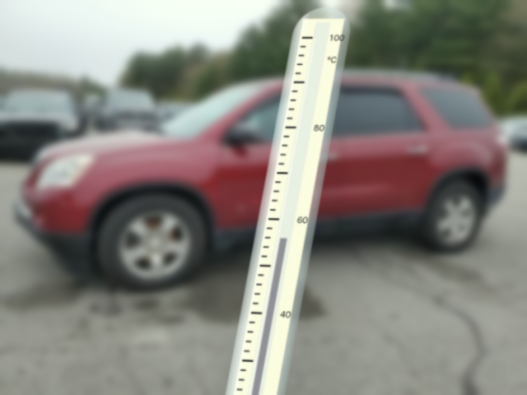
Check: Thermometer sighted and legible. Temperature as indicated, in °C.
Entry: 56 °C
